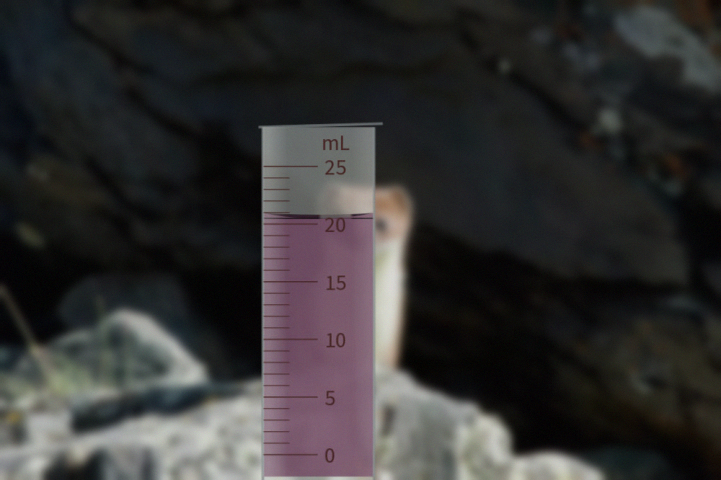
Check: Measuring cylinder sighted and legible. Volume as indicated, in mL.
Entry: 20.5 mL
